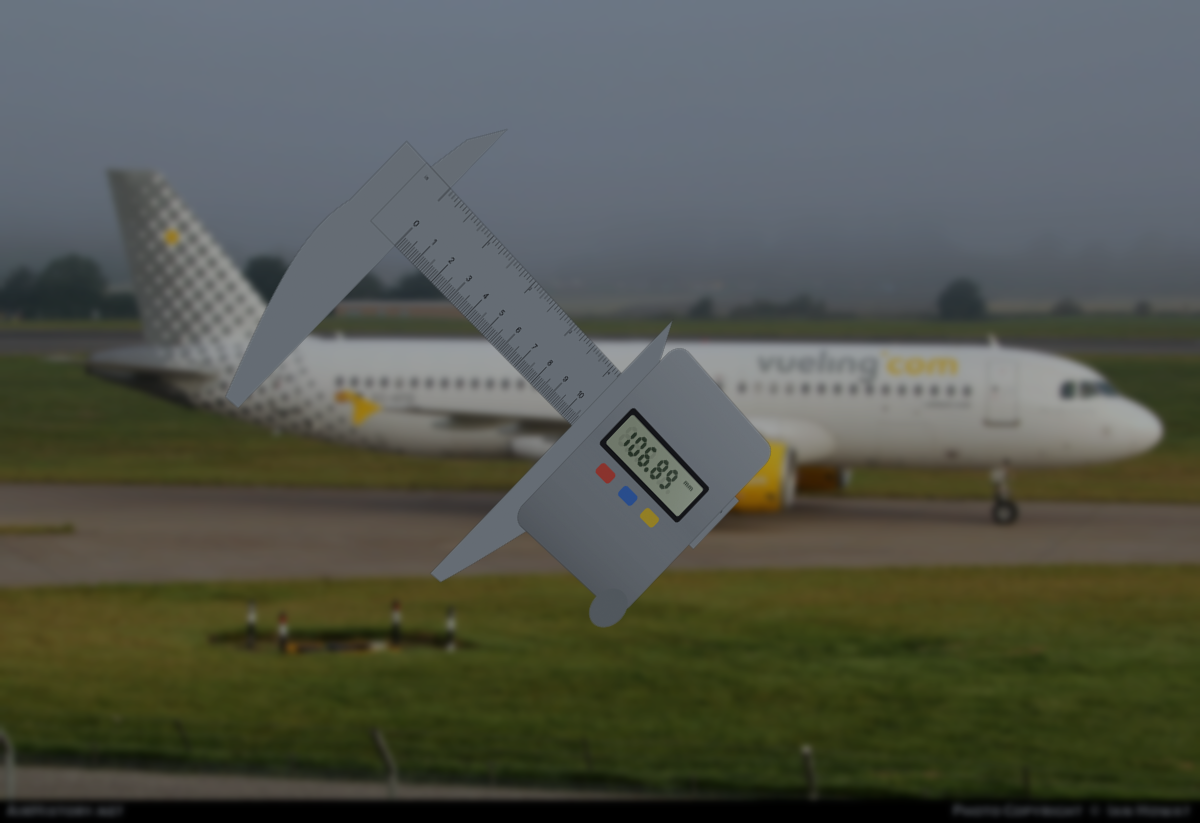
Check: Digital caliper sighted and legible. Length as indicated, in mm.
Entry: 106.89 mm
